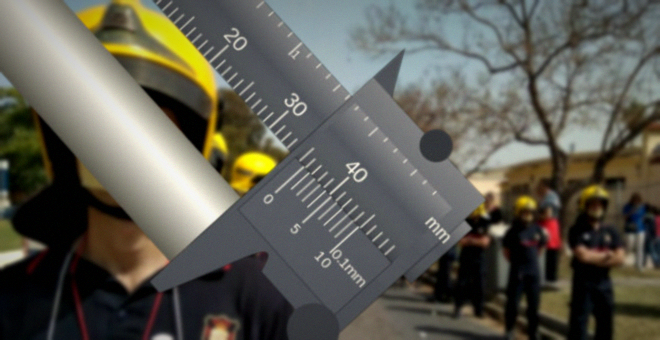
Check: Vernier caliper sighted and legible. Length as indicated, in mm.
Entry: 35.8 mm
